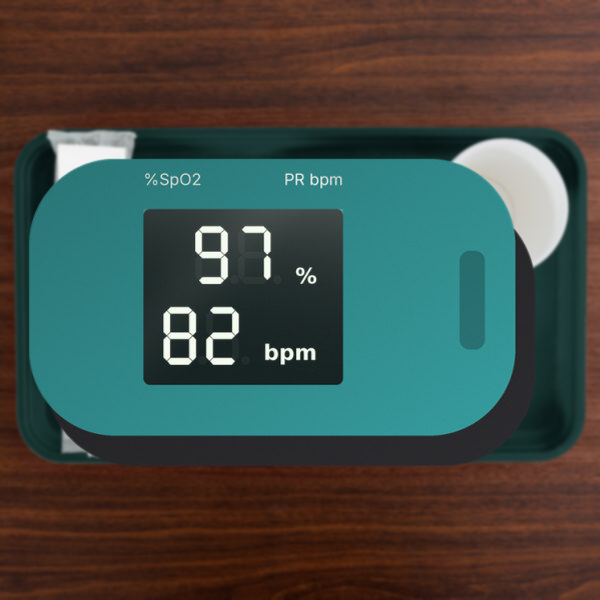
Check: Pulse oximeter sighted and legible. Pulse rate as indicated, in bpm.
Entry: 82 bpm
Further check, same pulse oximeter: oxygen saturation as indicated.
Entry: 97 %
